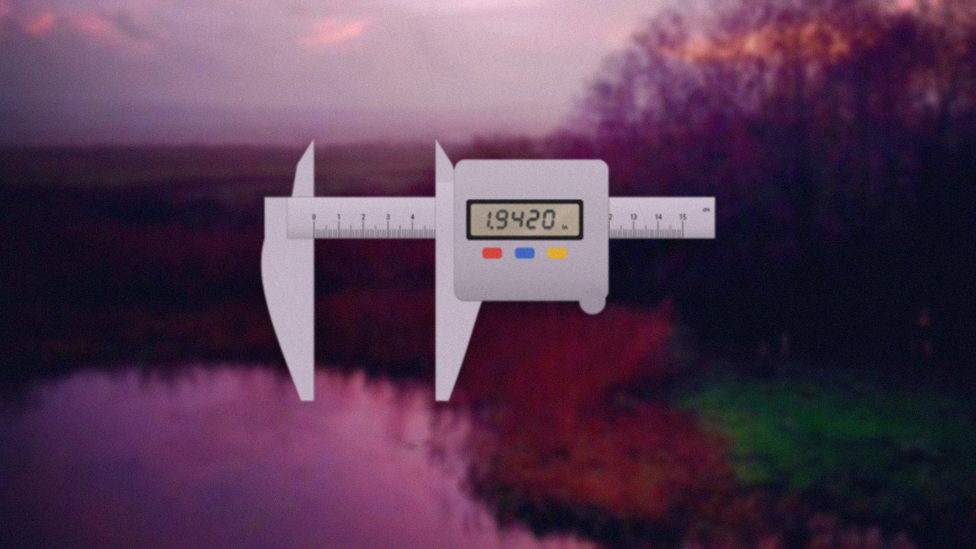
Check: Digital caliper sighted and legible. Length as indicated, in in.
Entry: 1.9420 in
